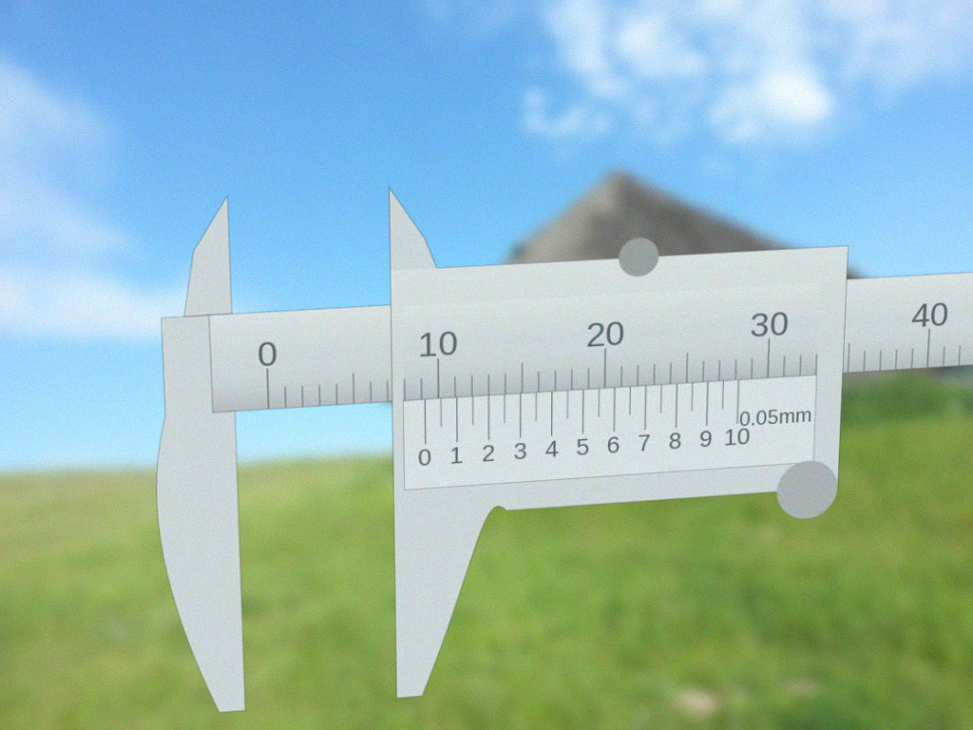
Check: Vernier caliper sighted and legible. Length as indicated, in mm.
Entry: 9.2 mm
